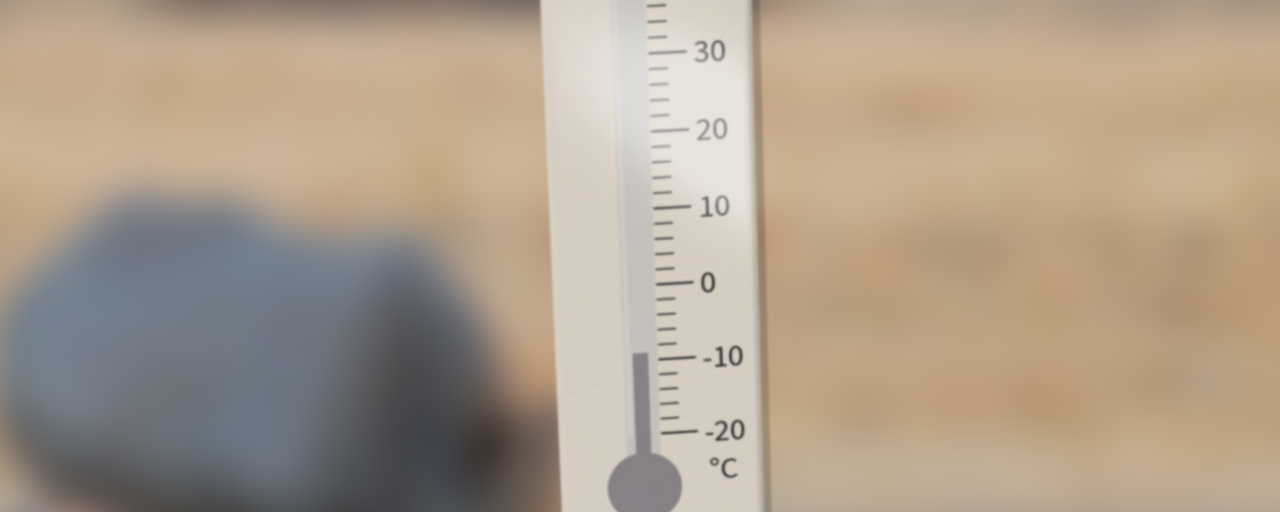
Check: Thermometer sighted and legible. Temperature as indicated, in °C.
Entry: -9 °C
